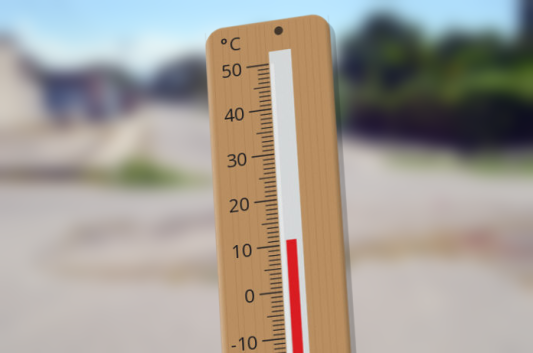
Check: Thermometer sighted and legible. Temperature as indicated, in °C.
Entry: 11 °C
